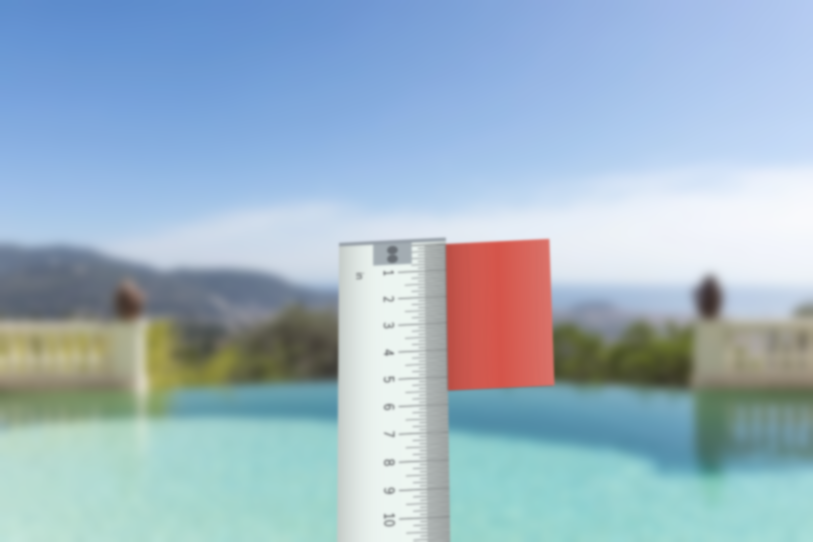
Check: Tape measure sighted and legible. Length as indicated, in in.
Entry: 5.5 in
